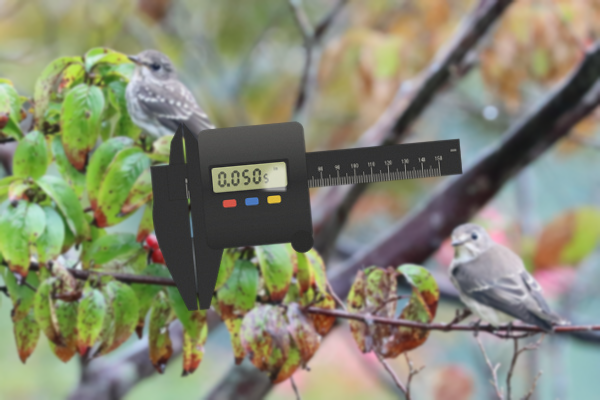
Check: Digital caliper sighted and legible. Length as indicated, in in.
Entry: 0.0505 in
